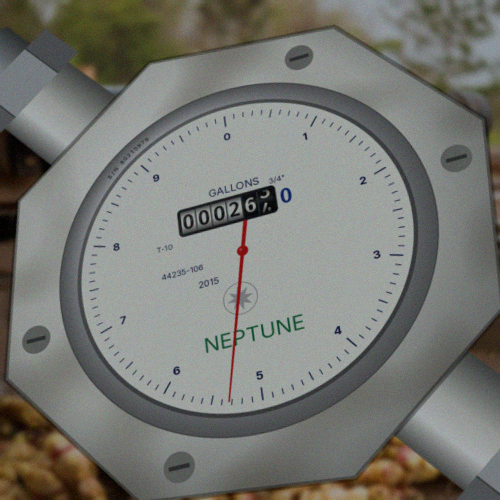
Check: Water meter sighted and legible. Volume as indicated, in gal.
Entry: 2635.3 gal
